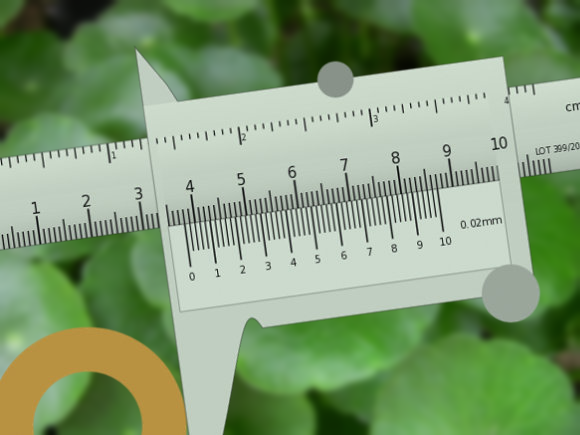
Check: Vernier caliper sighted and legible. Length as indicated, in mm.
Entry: 38.0 mm
